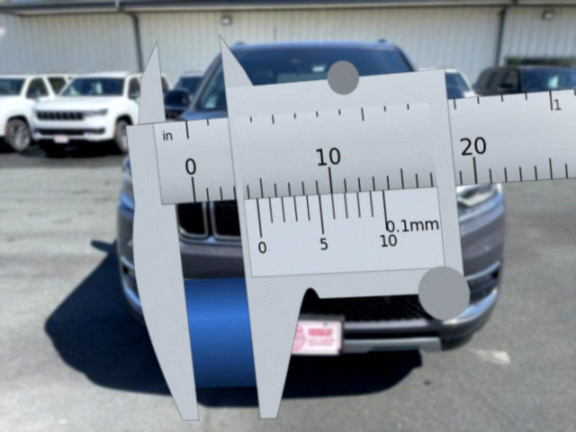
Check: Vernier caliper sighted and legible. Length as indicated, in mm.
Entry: 4.6 mm
